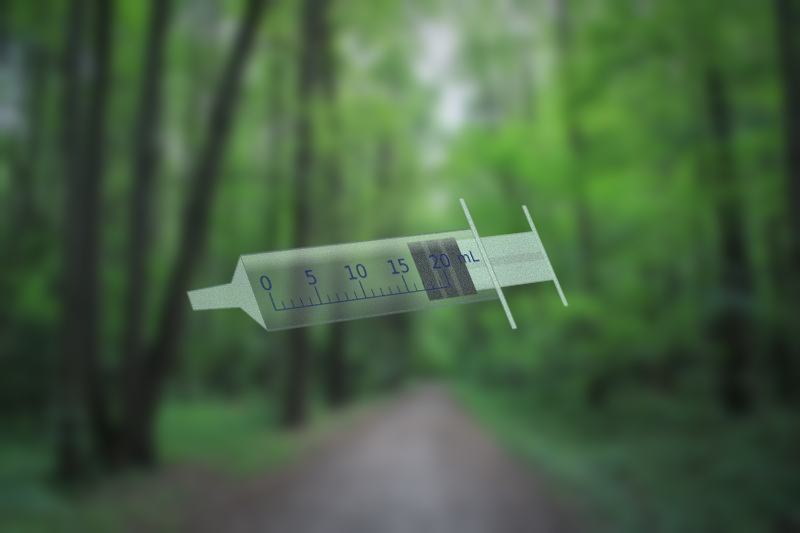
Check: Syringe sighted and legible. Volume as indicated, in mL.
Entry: 17 mL
